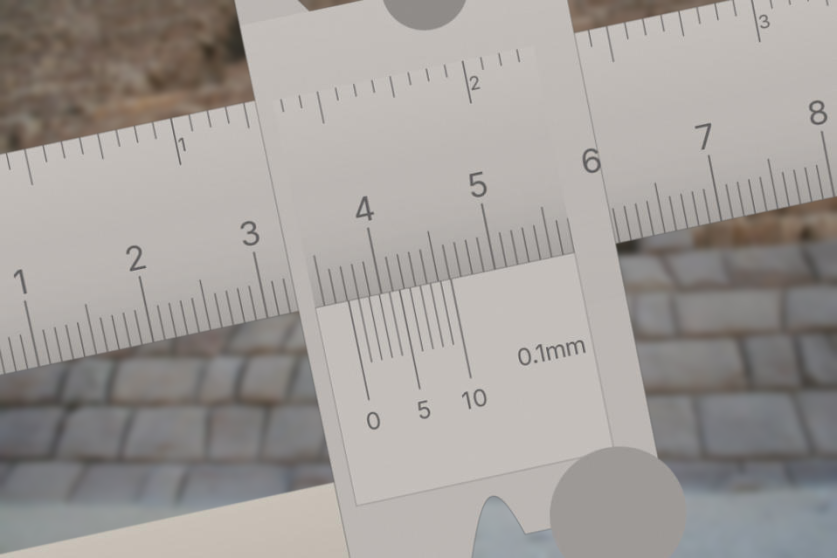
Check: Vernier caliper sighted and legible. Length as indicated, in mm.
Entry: 37.1 mm
